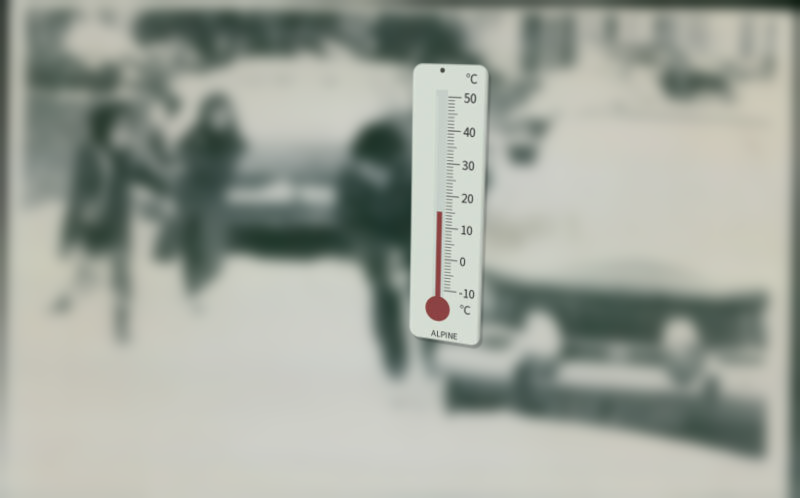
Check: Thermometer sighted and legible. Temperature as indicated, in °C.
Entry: 15 °C
